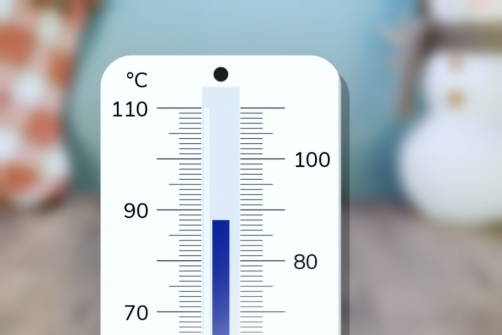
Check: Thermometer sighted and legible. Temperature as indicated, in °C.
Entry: 88 °C
